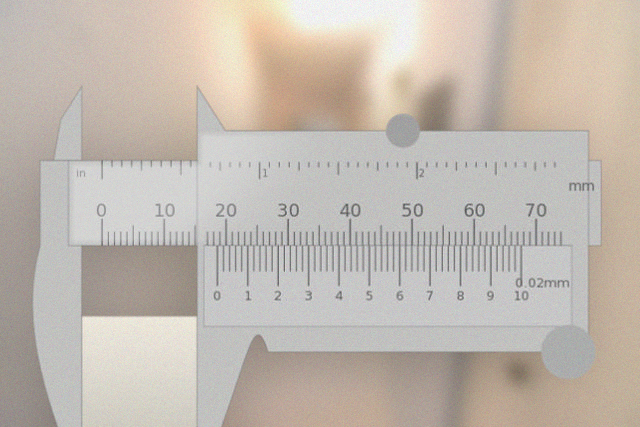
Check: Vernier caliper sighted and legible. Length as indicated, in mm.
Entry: 18.6 mm
